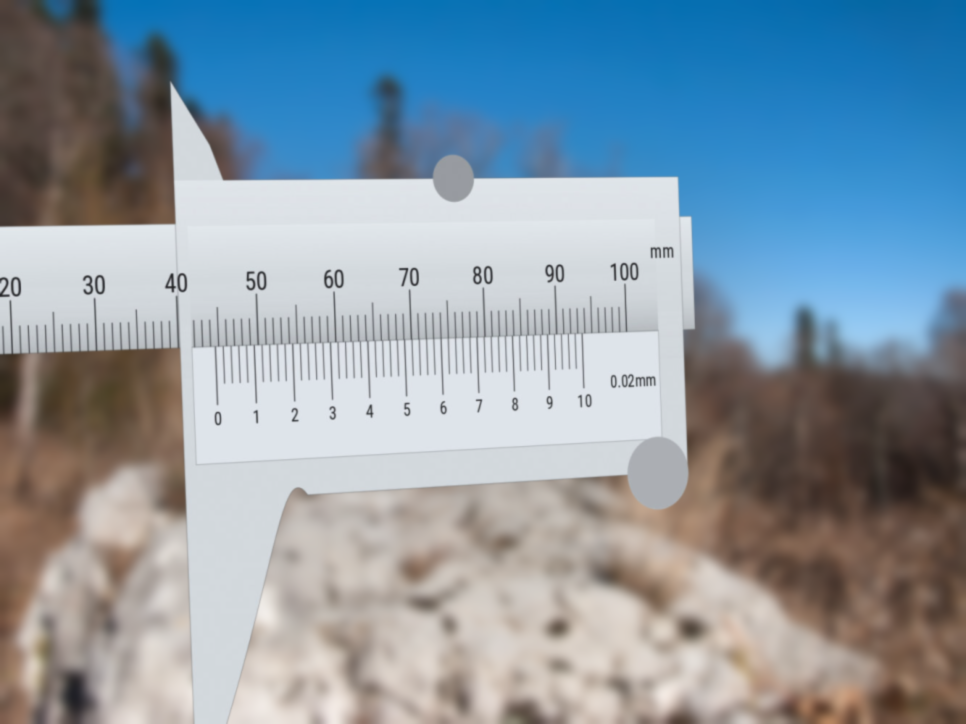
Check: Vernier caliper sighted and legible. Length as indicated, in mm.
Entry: 44.6 mm
